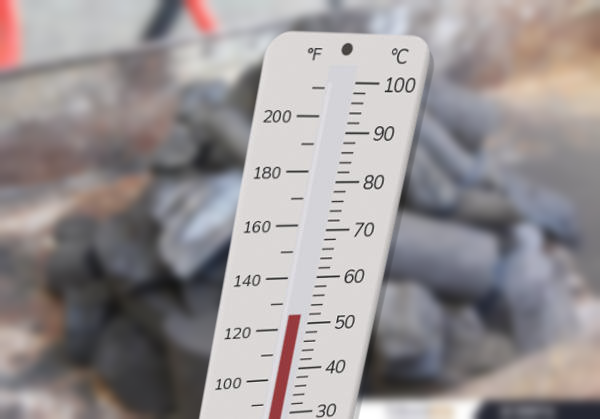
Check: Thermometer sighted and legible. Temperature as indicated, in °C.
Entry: 52 °C
